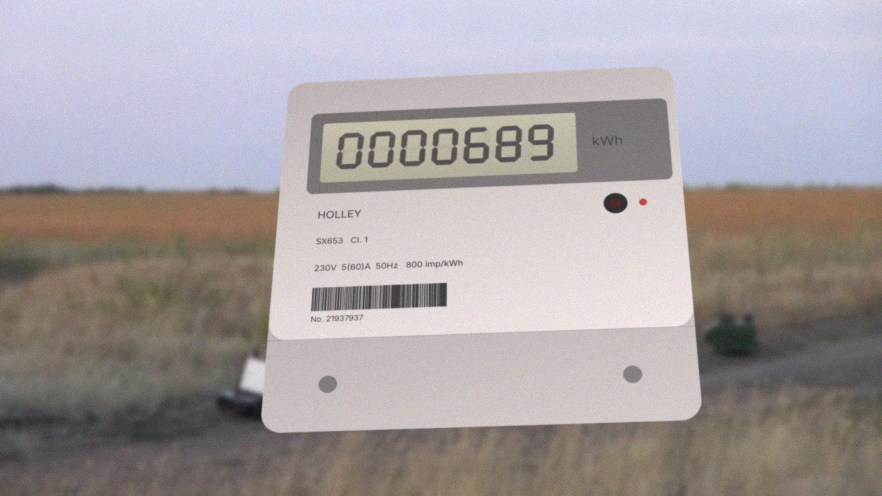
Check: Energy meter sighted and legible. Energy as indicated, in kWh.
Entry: 689 kWh
